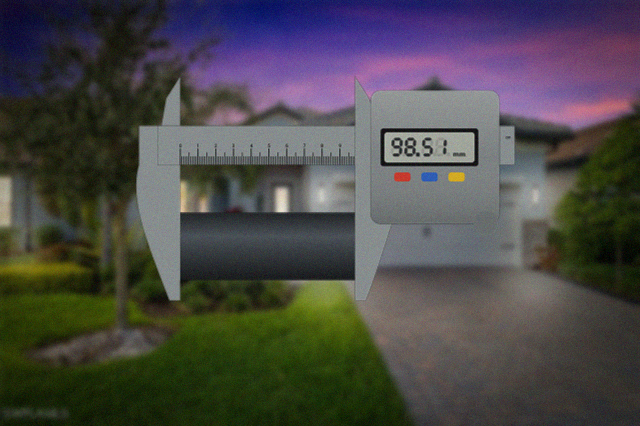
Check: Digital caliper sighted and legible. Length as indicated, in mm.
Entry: 98.51 mm
